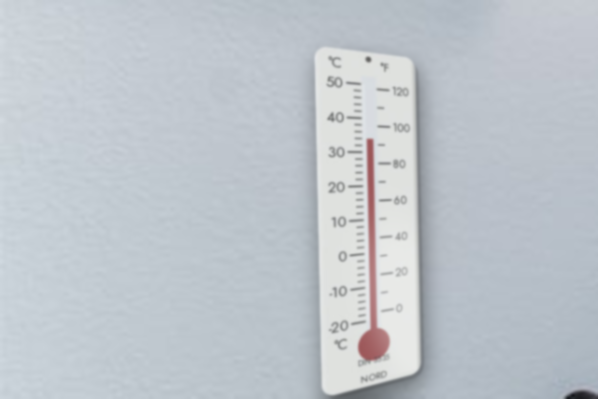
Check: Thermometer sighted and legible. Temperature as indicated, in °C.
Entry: 34 °C
